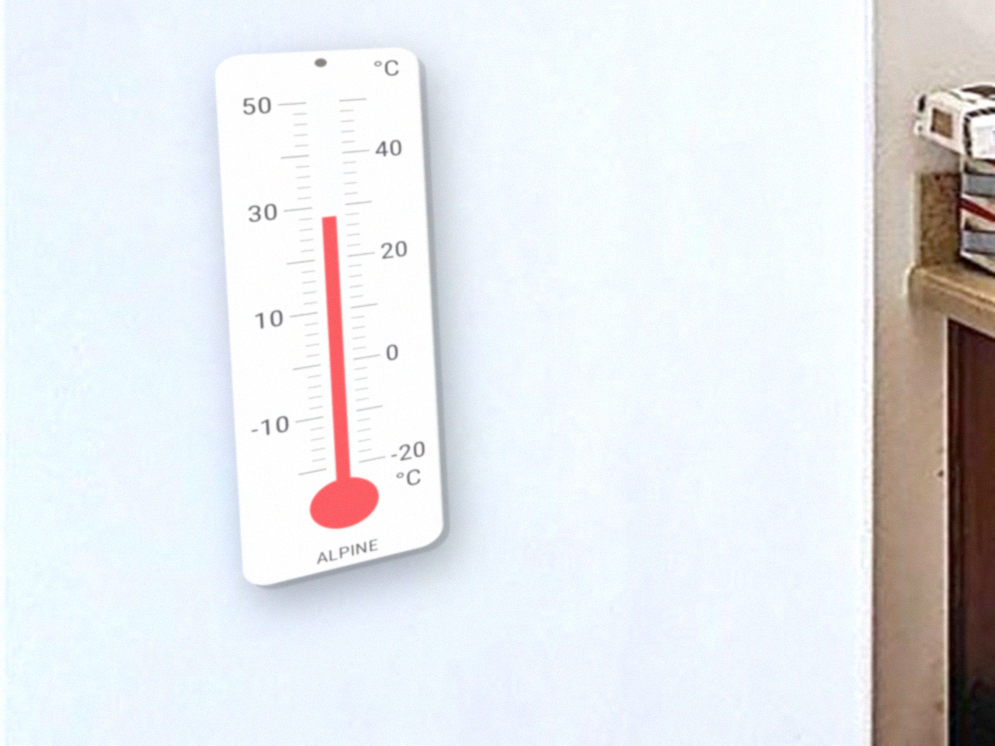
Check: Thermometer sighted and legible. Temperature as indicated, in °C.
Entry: 28 °C
